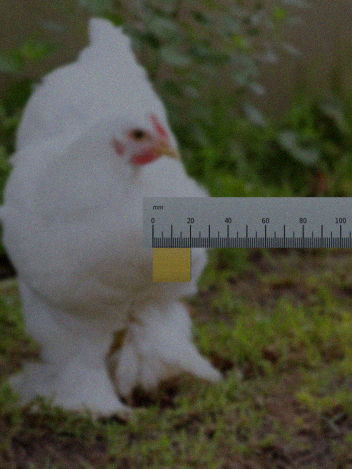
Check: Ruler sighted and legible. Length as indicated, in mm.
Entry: 20 mm
